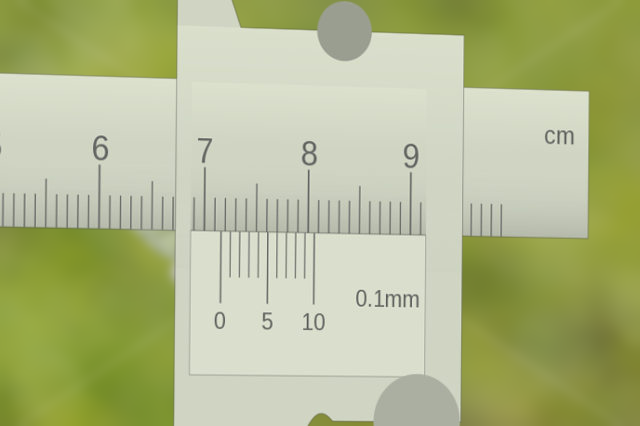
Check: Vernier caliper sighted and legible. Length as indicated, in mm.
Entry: 71.6 mm
